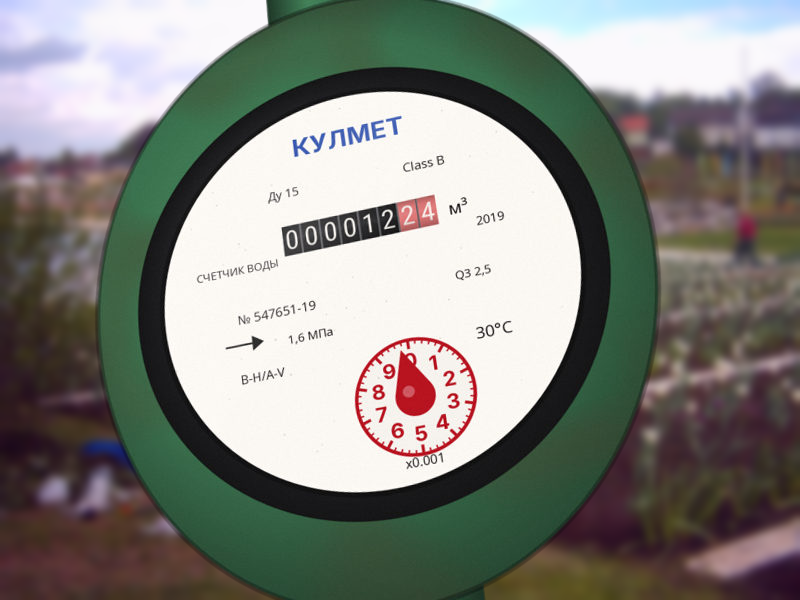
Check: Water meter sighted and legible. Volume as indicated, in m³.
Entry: 12.239 m³
